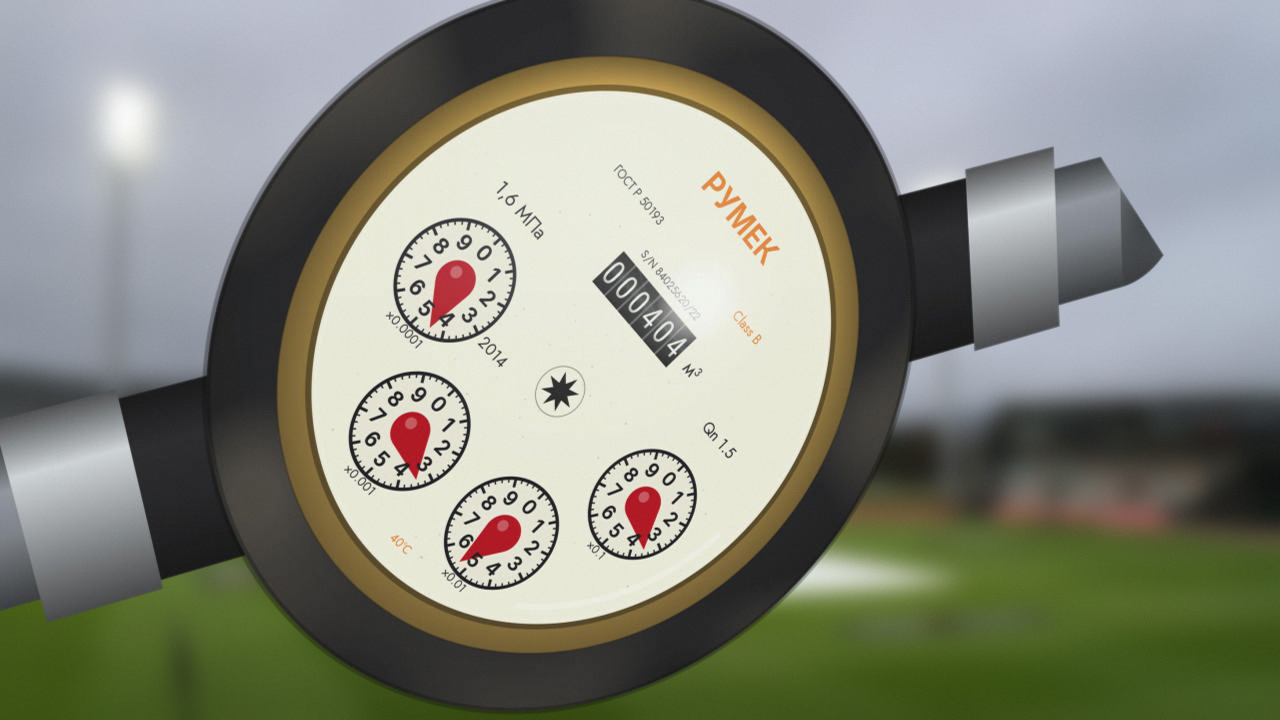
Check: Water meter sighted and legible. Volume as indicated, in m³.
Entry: 404.3534 m³
